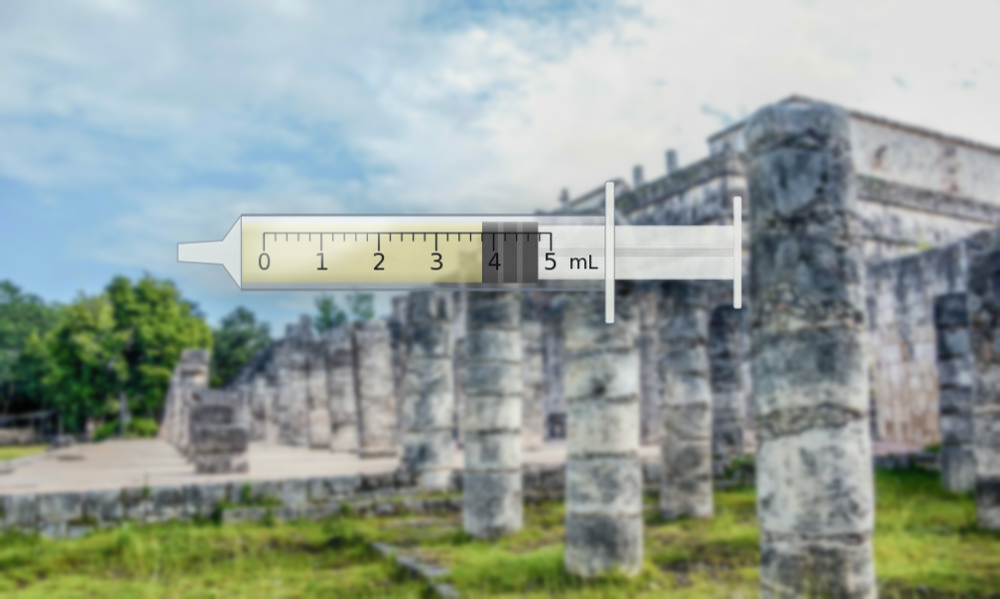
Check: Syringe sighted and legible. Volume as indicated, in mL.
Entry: 3.8 mL
